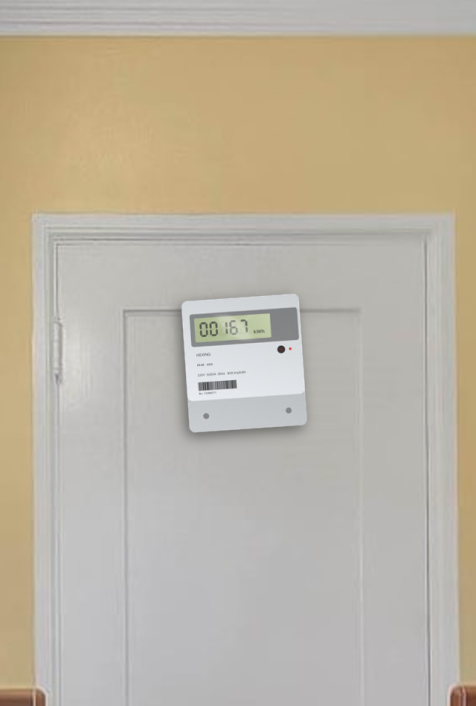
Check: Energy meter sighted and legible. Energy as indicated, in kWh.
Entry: 167 kWh
